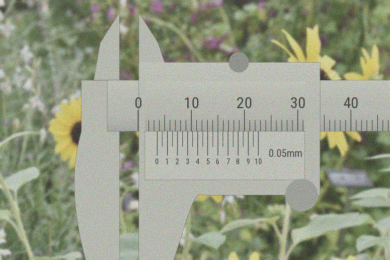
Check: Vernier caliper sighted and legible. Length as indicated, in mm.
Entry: 3.6 mm
